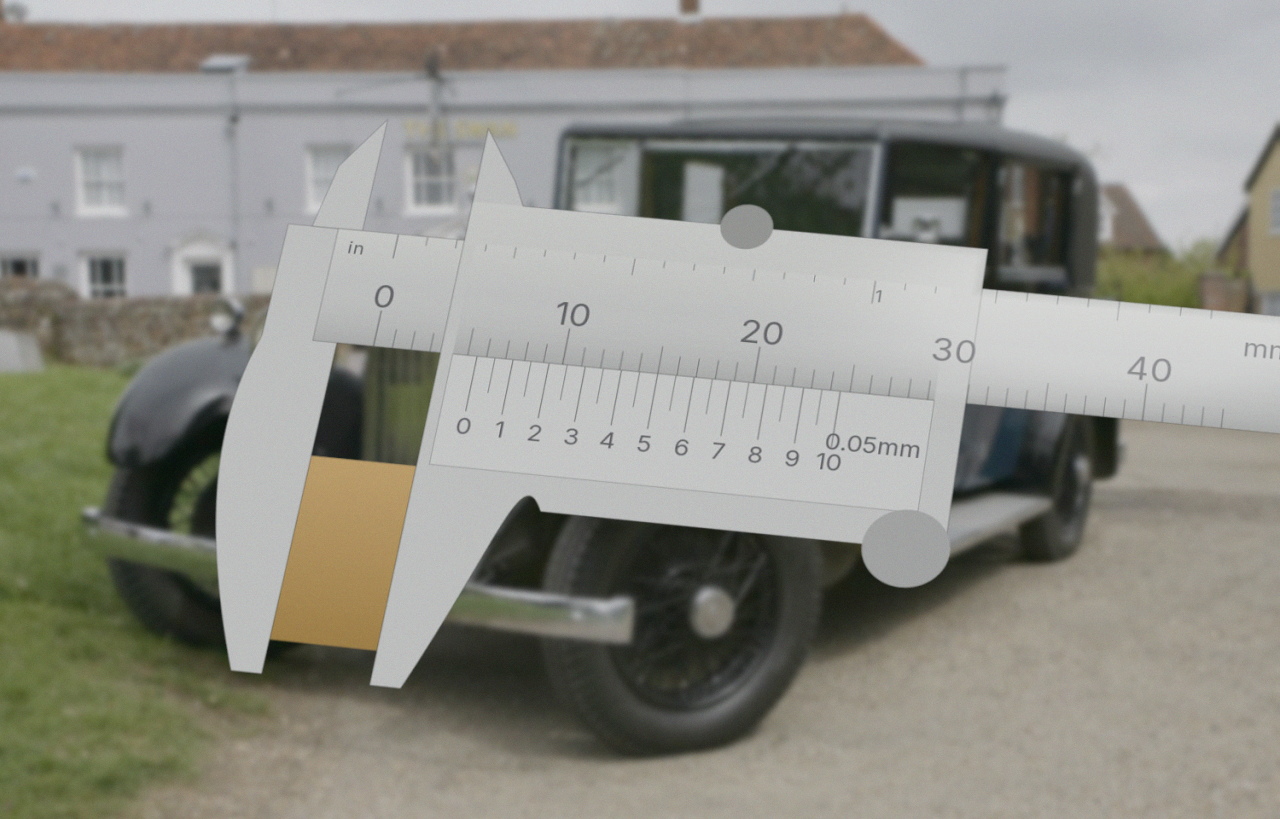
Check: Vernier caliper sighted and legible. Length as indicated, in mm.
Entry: 5.5 mm
